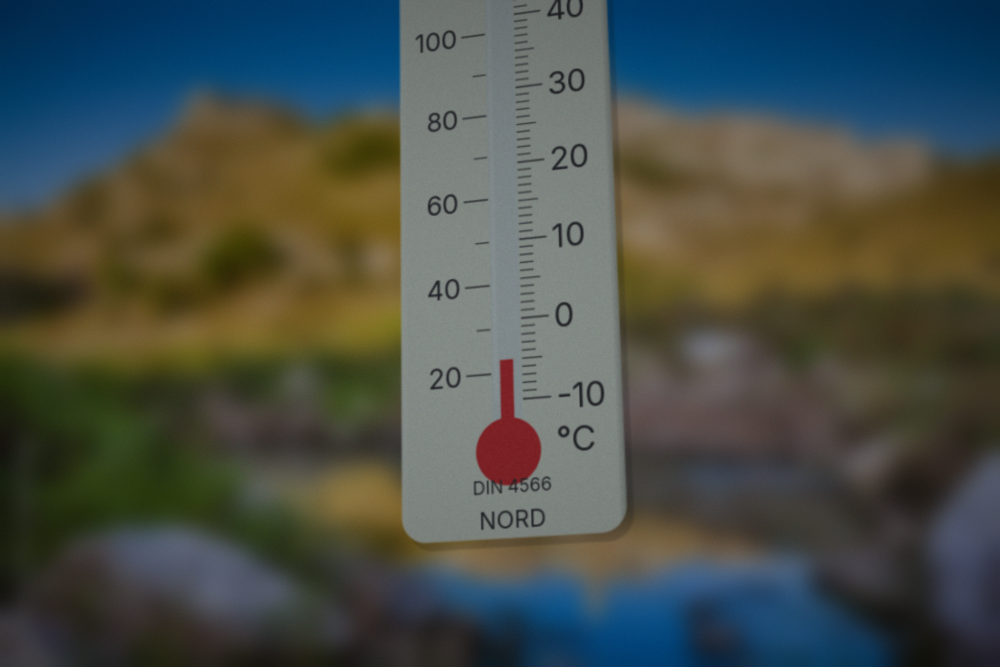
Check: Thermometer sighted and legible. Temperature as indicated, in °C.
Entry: -5 °C
